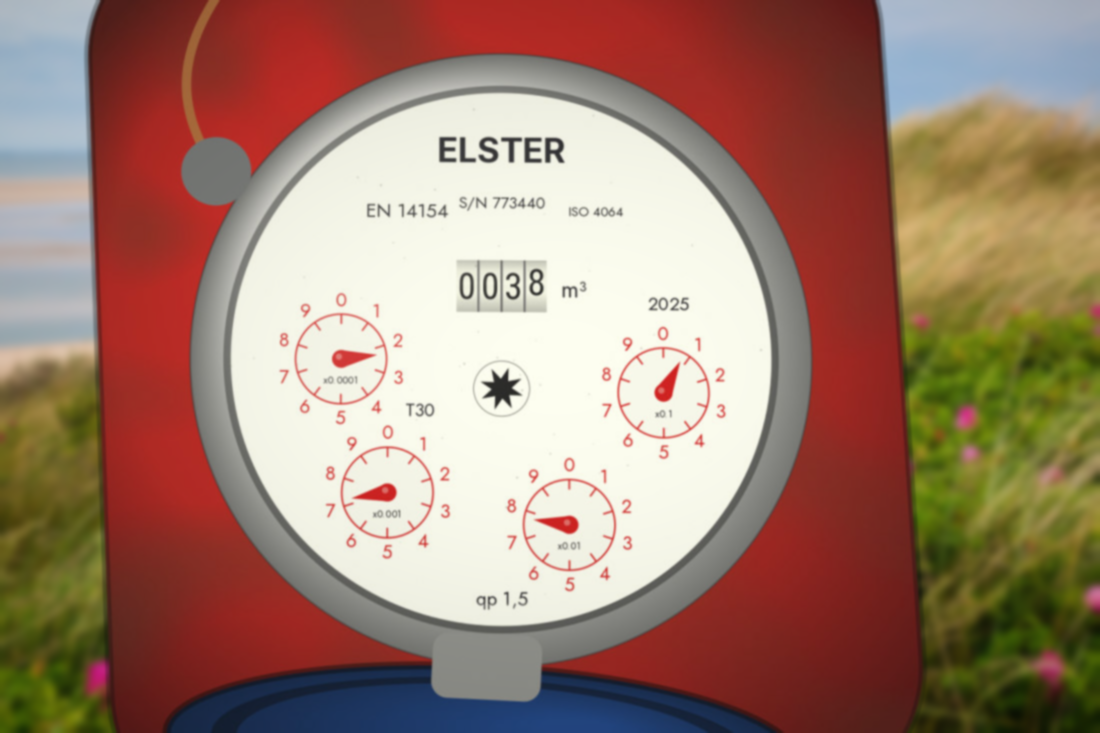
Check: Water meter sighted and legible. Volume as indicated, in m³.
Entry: 38.0772 m³
